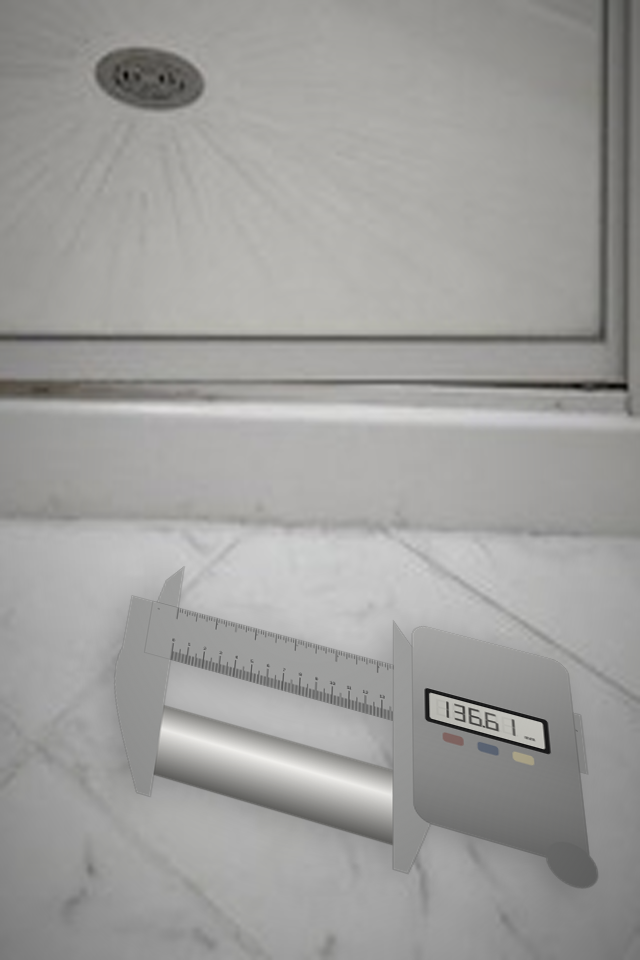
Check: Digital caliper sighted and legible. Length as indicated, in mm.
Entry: 136.61 mm
